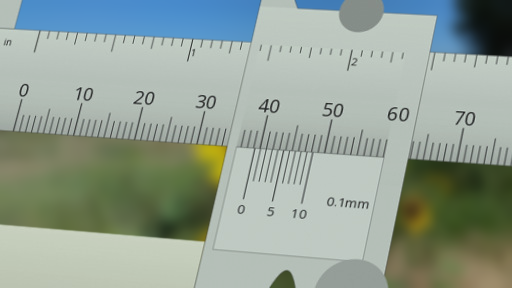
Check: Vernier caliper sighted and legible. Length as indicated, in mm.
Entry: 39.2 mm
